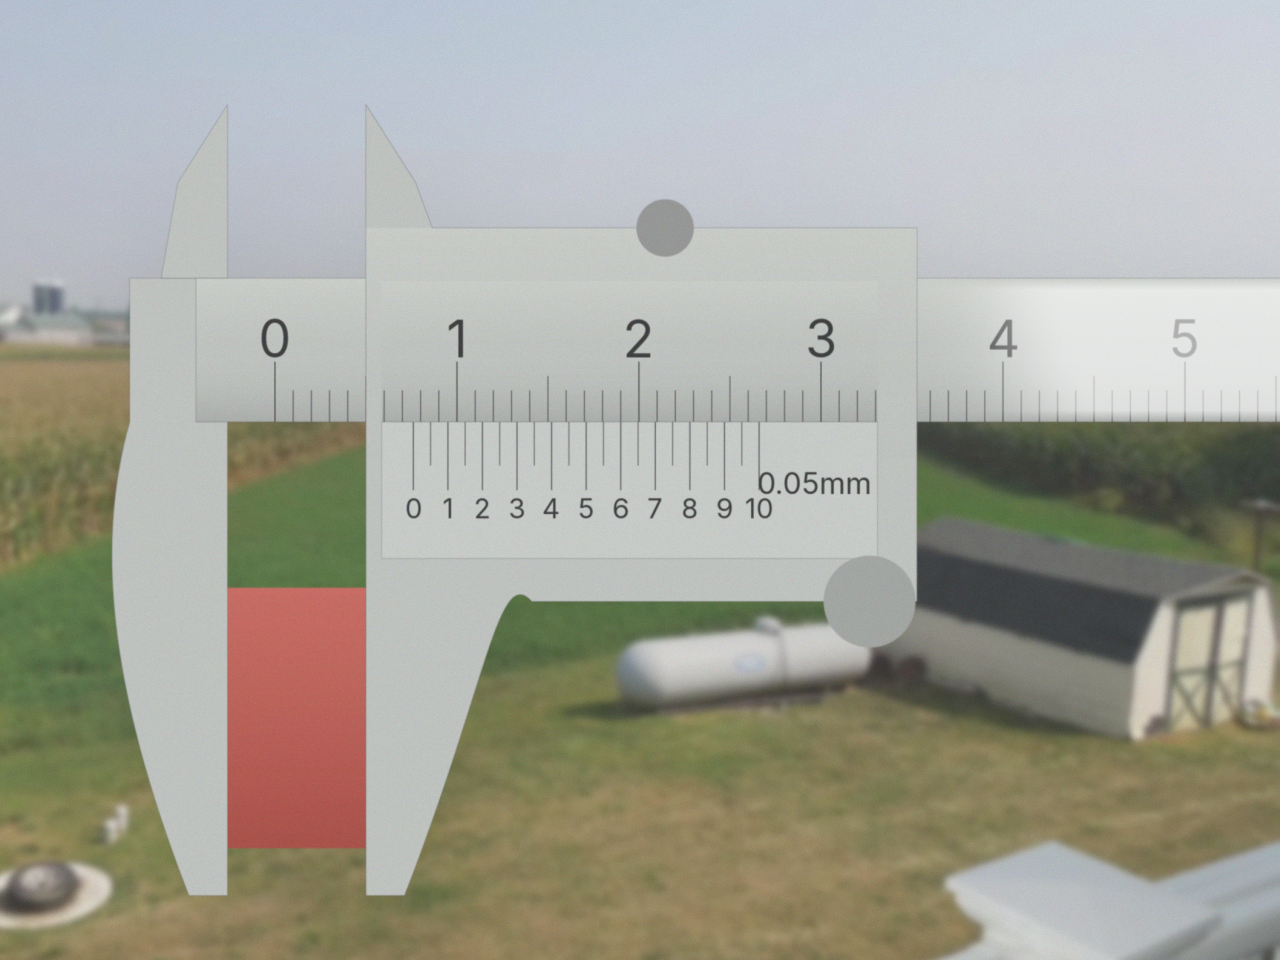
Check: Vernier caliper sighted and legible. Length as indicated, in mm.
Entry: 7.6 mm
